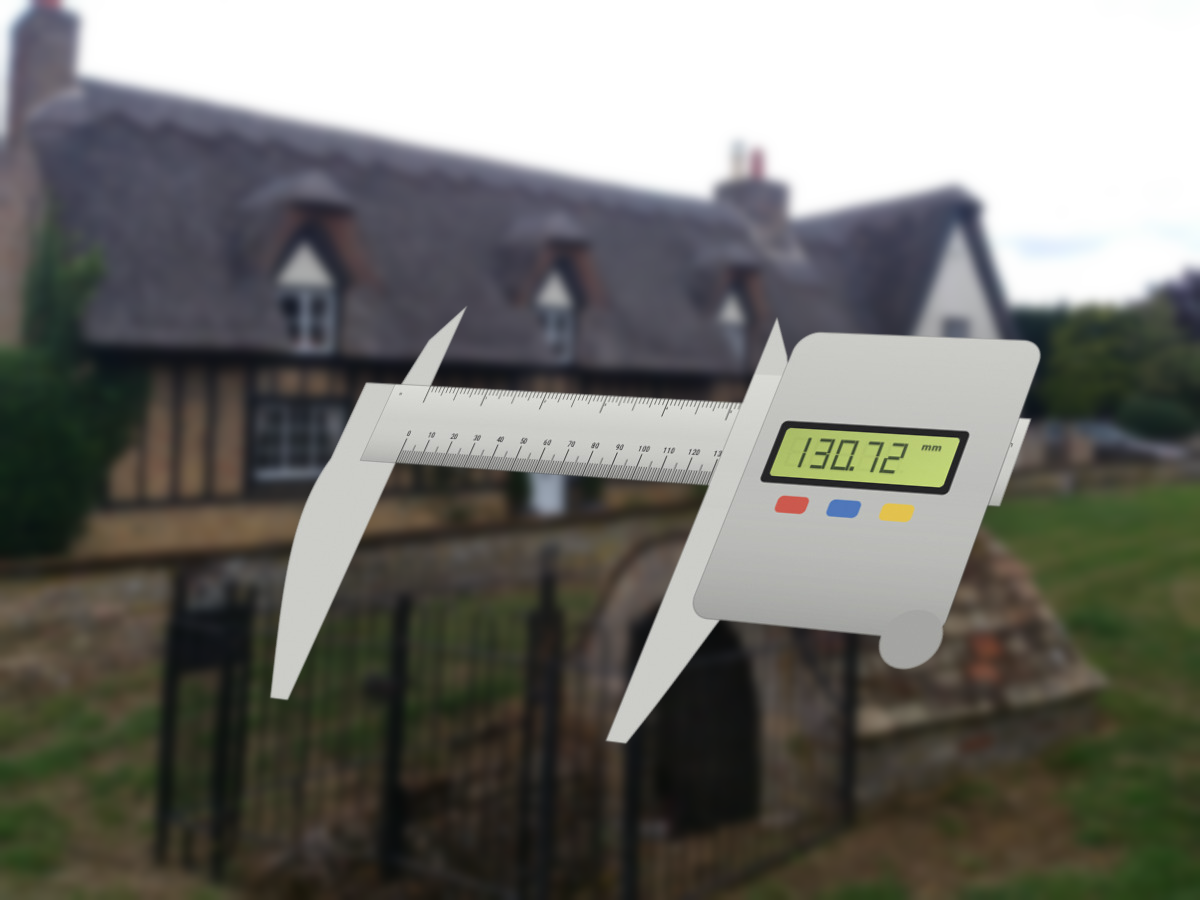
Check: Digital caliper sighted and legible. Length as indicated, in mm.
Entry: 130.72 mm
